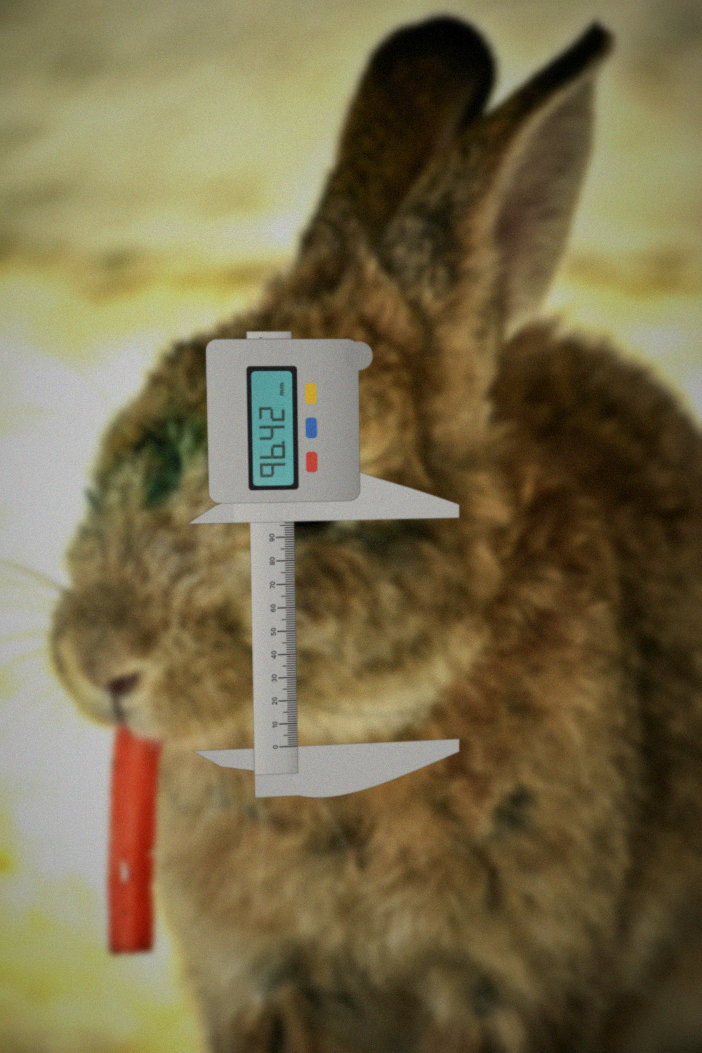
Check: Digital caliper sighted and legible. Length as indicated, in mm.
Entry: 96.42 mm
